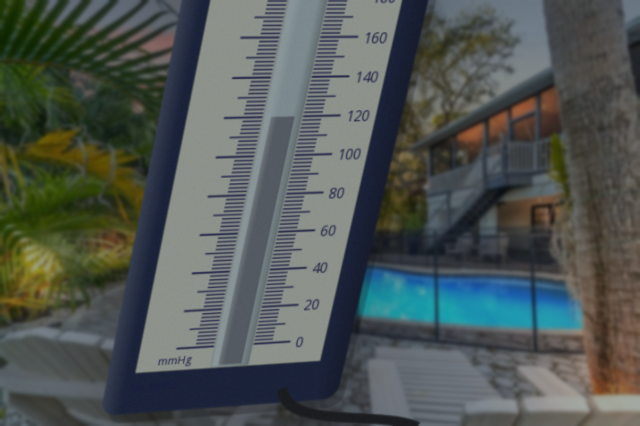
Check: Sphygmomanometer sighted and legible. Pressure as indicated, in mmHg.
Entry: 120 mmHg
